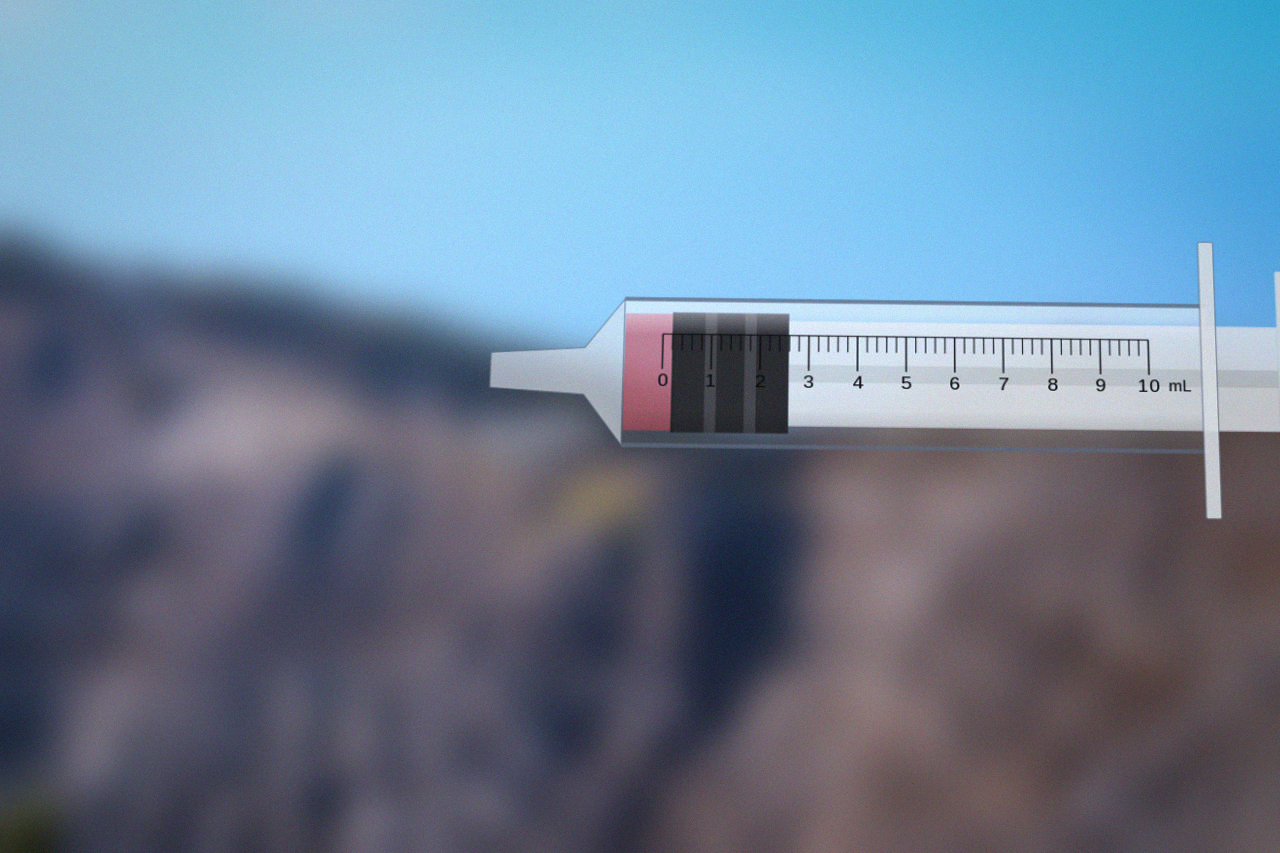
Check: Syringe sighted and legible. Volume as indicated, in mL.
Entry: 0.2 mL
